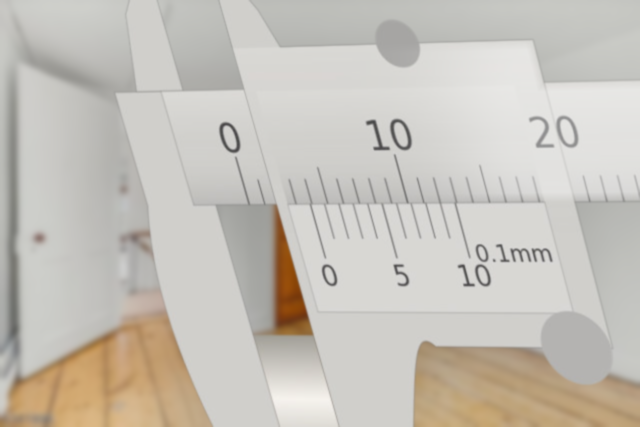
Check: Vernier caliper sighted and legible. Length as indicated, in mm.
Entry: 3.9 mm
